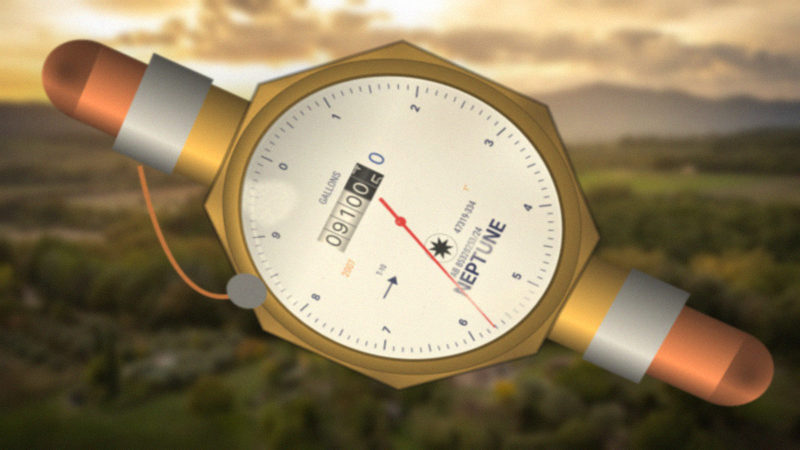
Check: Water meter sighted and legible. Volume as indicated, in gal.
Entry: 910045.7 gal
